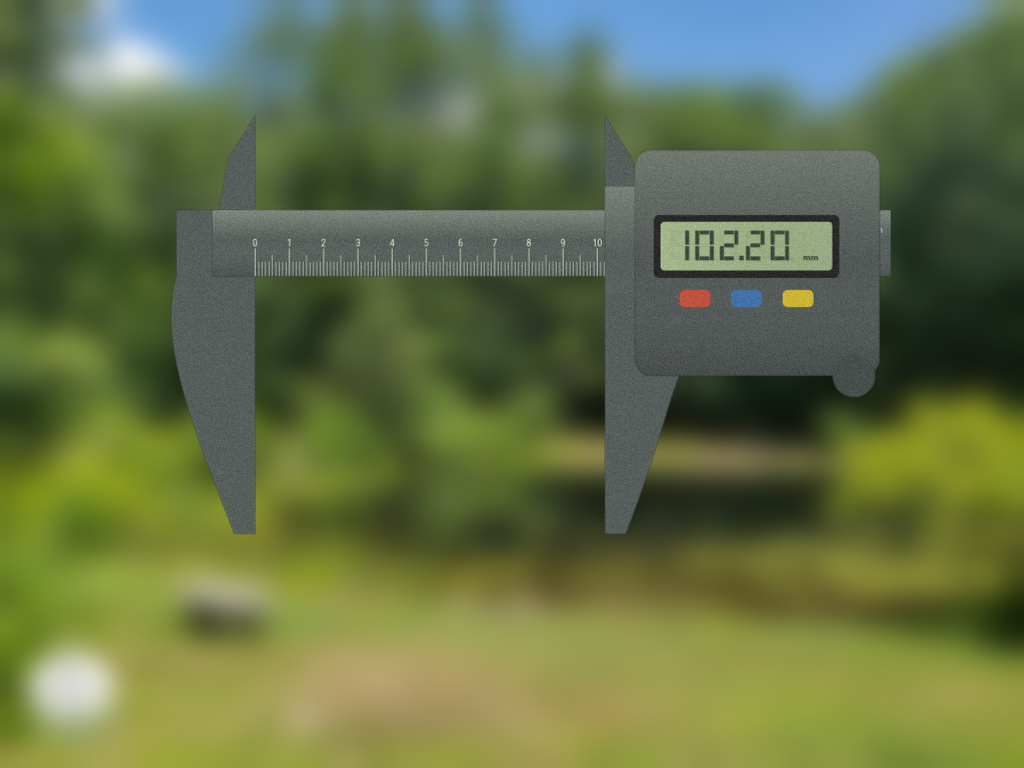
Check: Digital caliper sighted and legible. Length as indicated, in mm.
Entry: 102.20 mm
